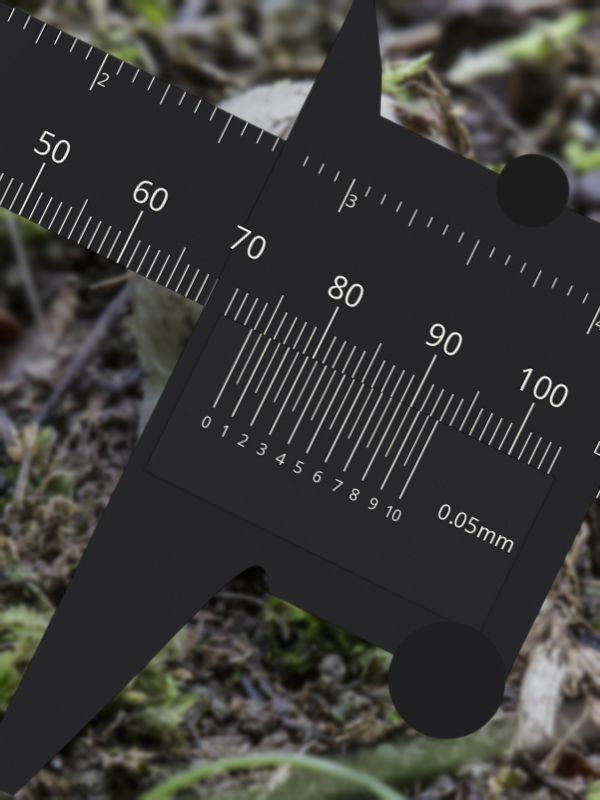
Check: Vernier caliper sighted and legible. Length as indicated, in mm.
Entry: 73.8 mm
